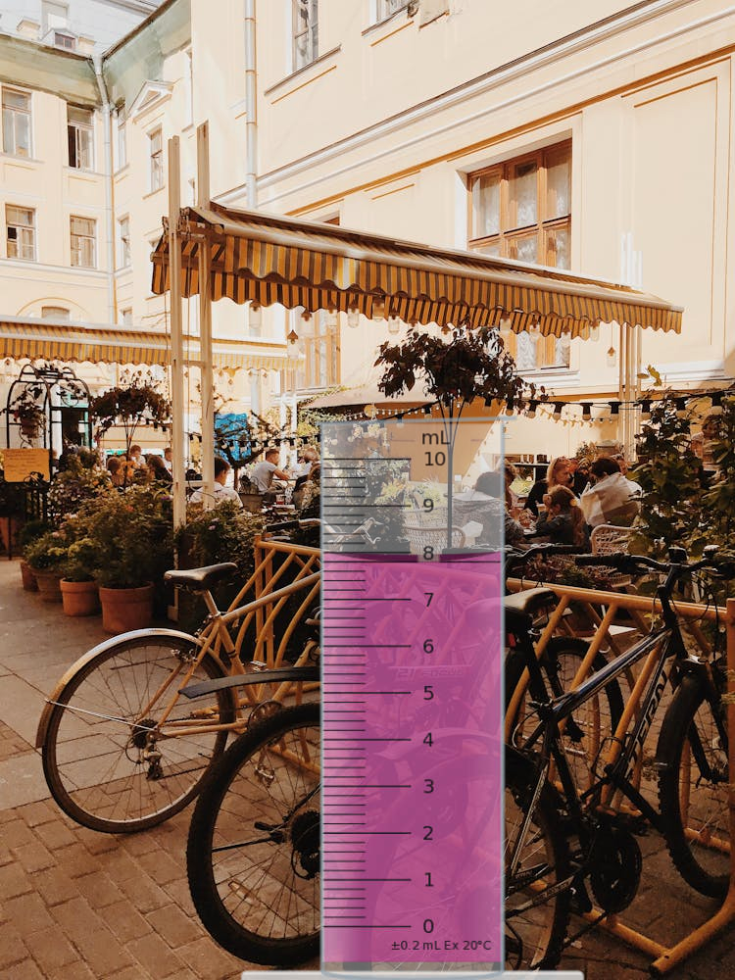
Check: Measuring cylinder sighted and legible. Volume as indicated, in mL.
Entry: 7.8 mL
